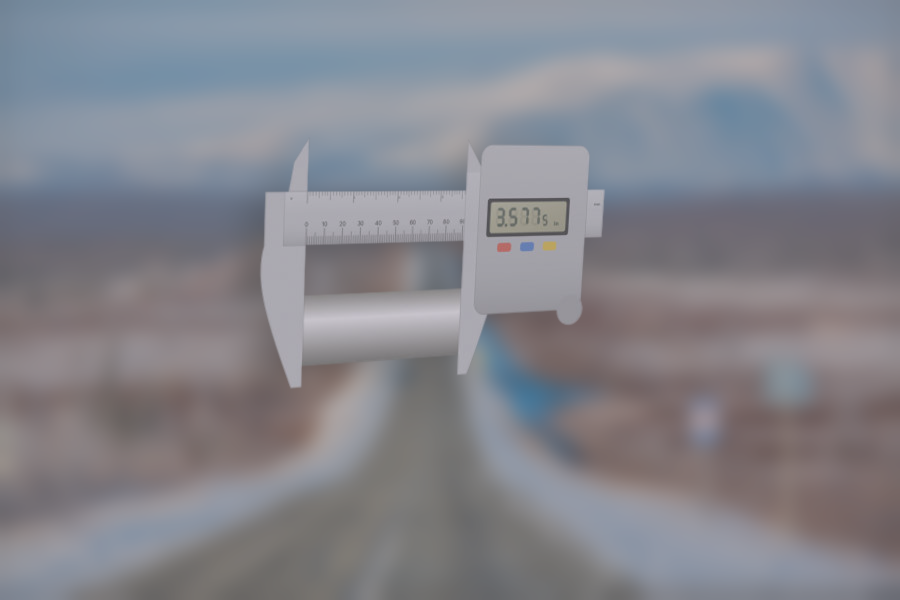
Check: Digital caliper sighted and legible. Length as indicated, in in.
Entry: 3.5775 in
